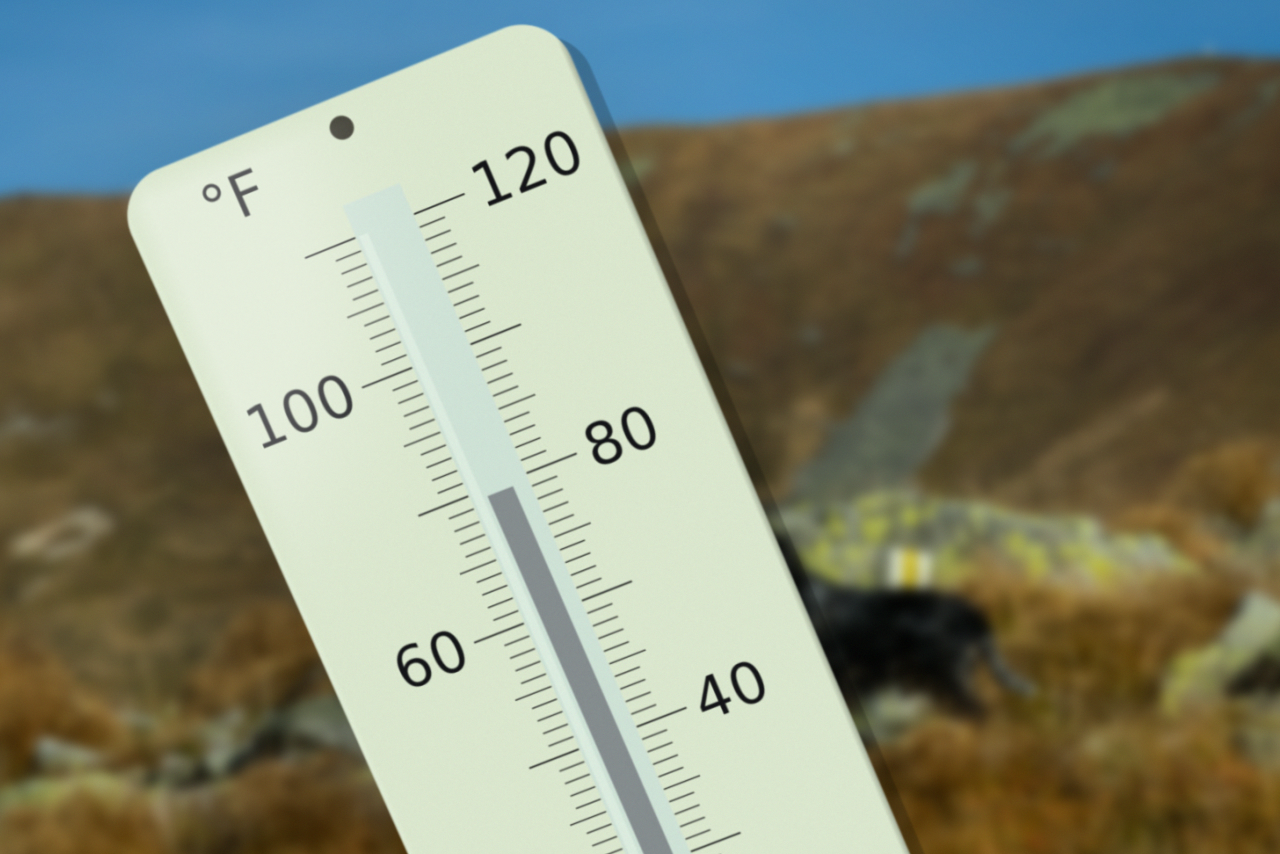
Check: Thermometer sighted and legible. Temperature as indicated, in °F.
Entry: 79 °F
